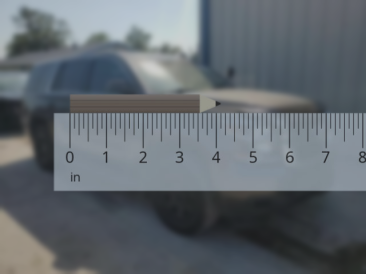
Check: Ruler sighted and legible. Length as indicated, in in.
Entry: 4.125 in
